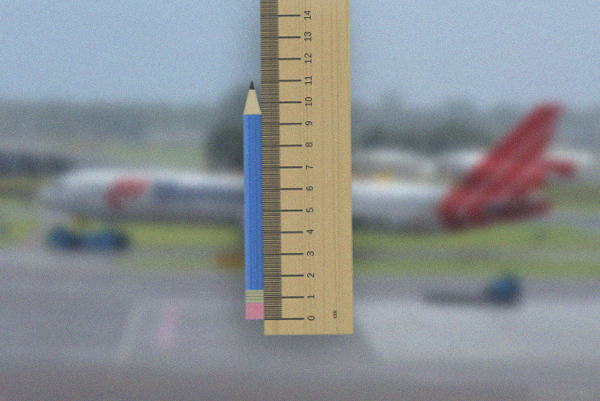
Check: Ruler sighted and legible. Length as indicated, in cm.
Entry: 11 cm
